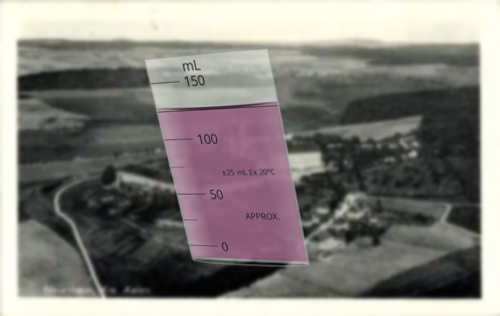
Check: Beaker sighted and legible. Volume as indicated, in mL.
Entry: 125 mL
